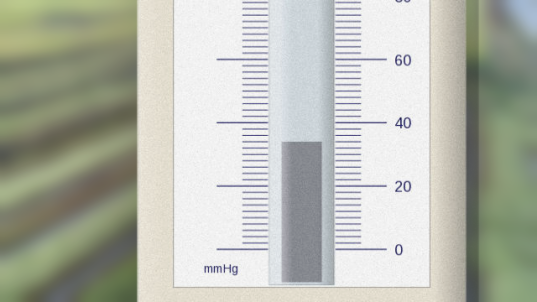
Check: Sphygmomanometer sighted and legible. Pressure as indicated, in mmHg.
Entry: 34 mmHg
